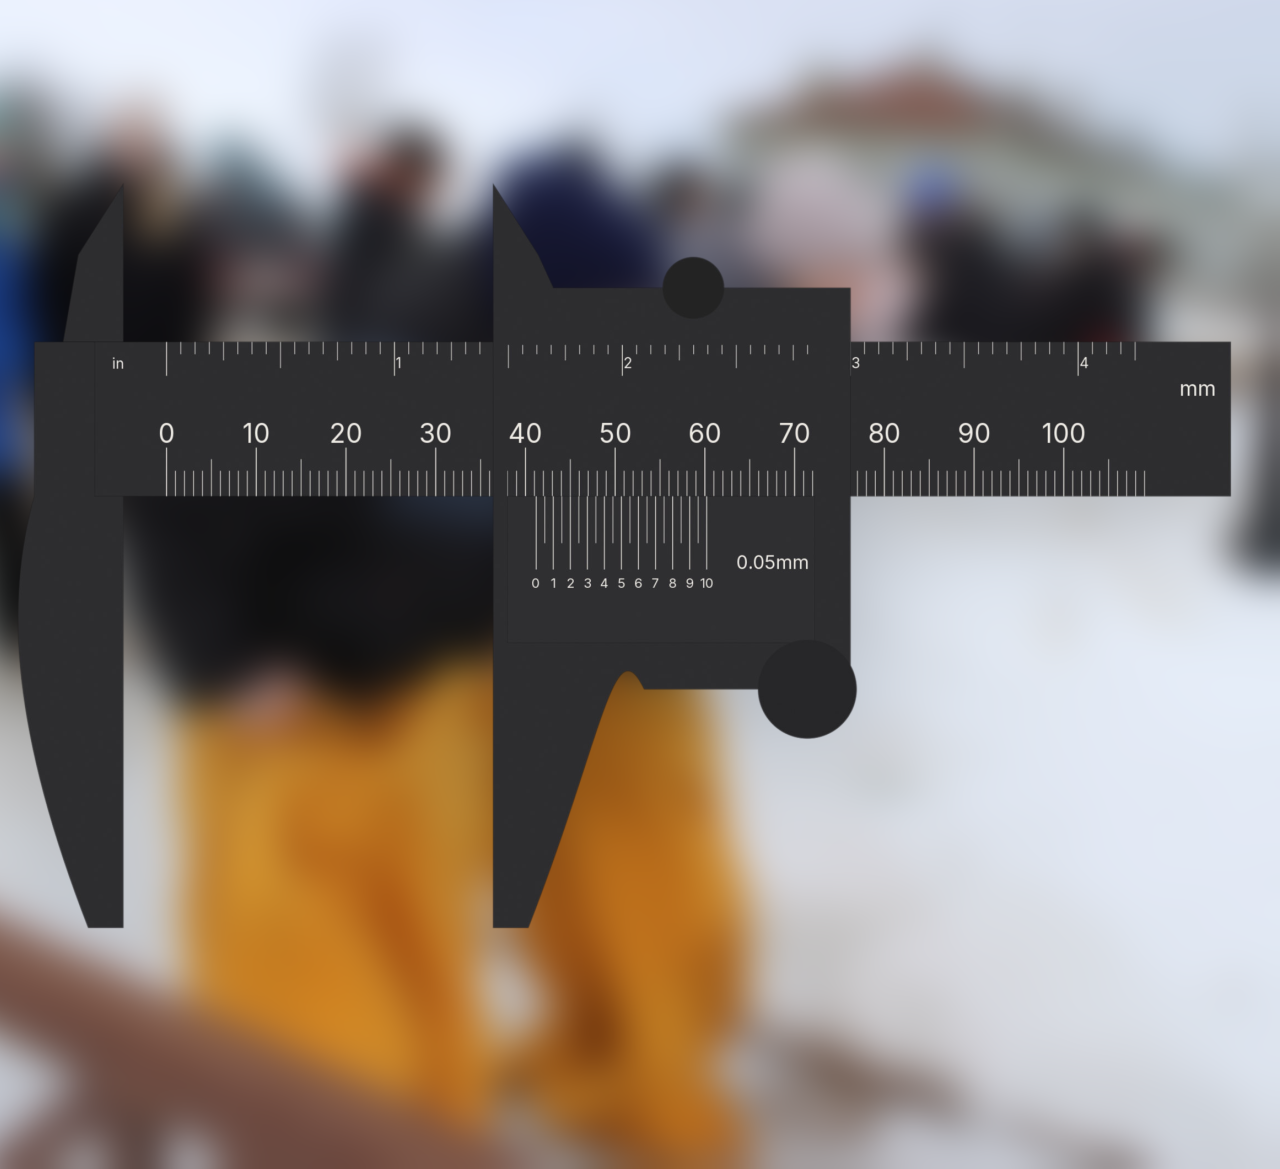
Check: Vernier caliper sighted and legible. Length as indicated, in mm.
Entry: 41.2 mm
